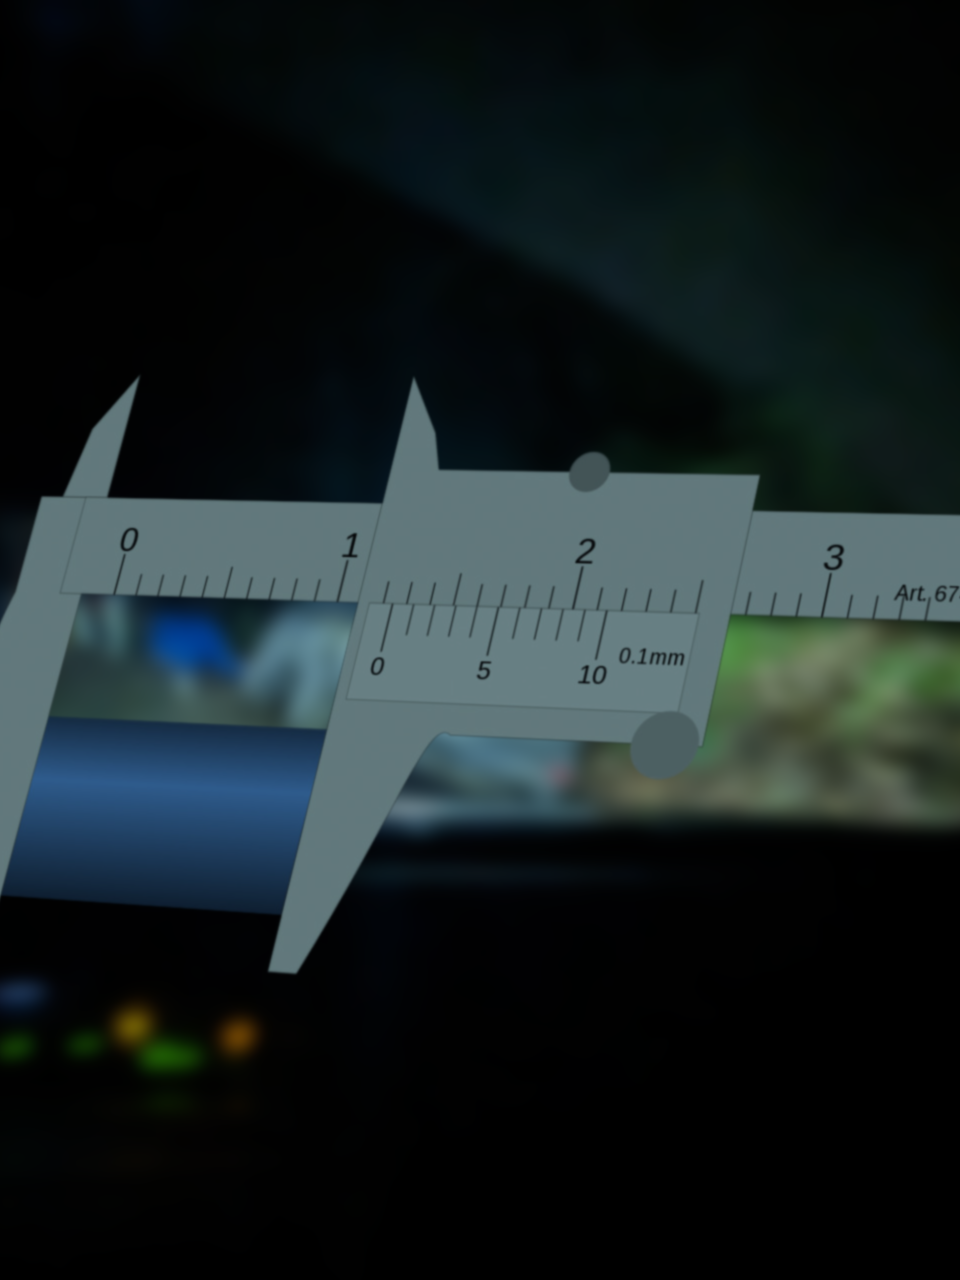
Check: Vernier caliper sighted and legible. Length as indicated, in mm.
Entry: 12.4 mm
